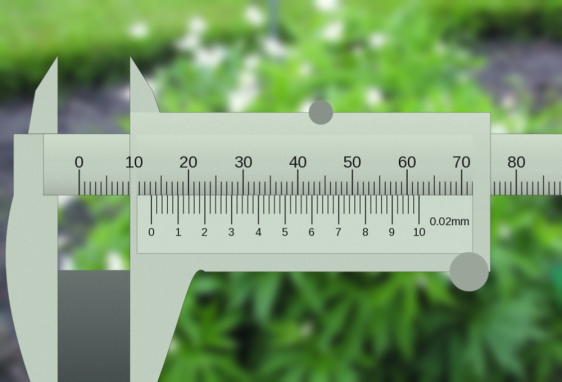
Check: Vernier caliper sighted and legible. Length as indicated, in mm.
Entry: 13.2 mm
